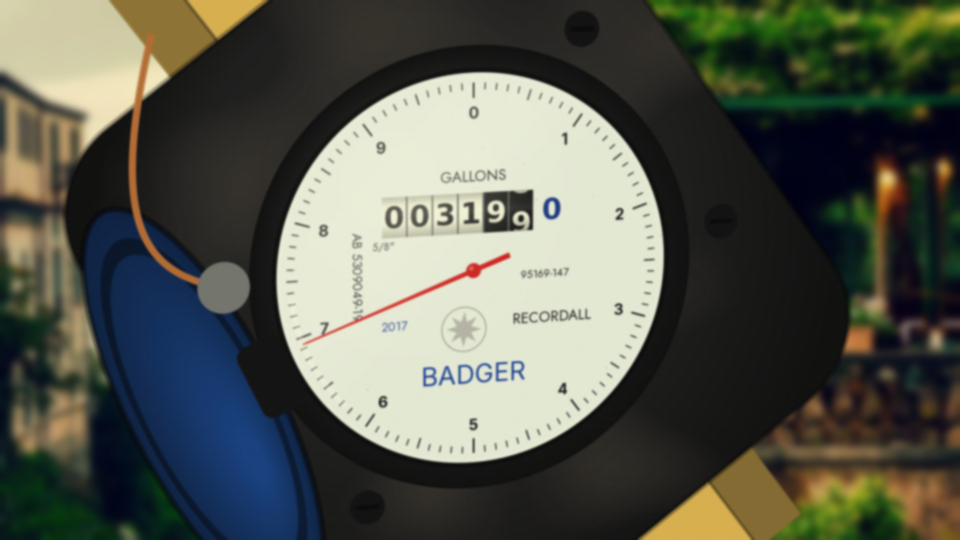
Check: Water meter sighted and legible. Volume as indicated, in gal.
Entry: 31986.9 gal
